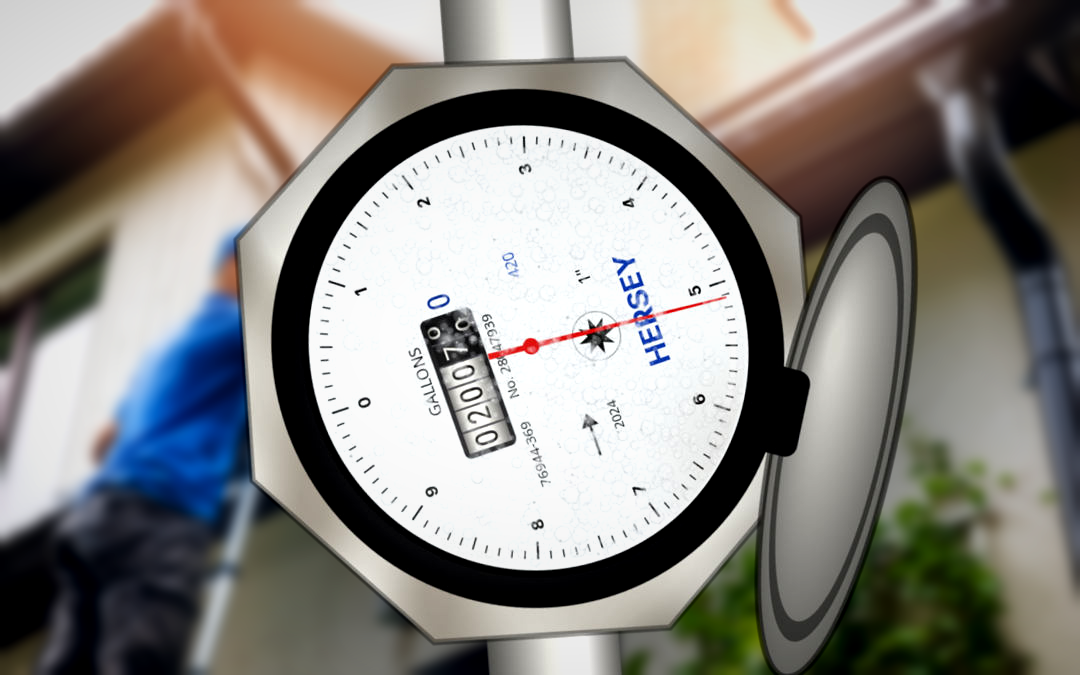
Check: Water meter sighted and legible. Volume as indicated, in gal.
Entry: 200785.1 gal
